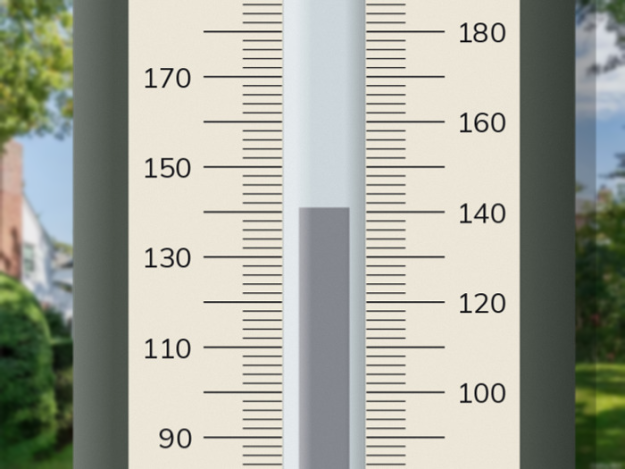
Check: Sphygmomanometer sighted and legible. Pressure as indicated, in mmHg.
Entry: 141 mmHg
